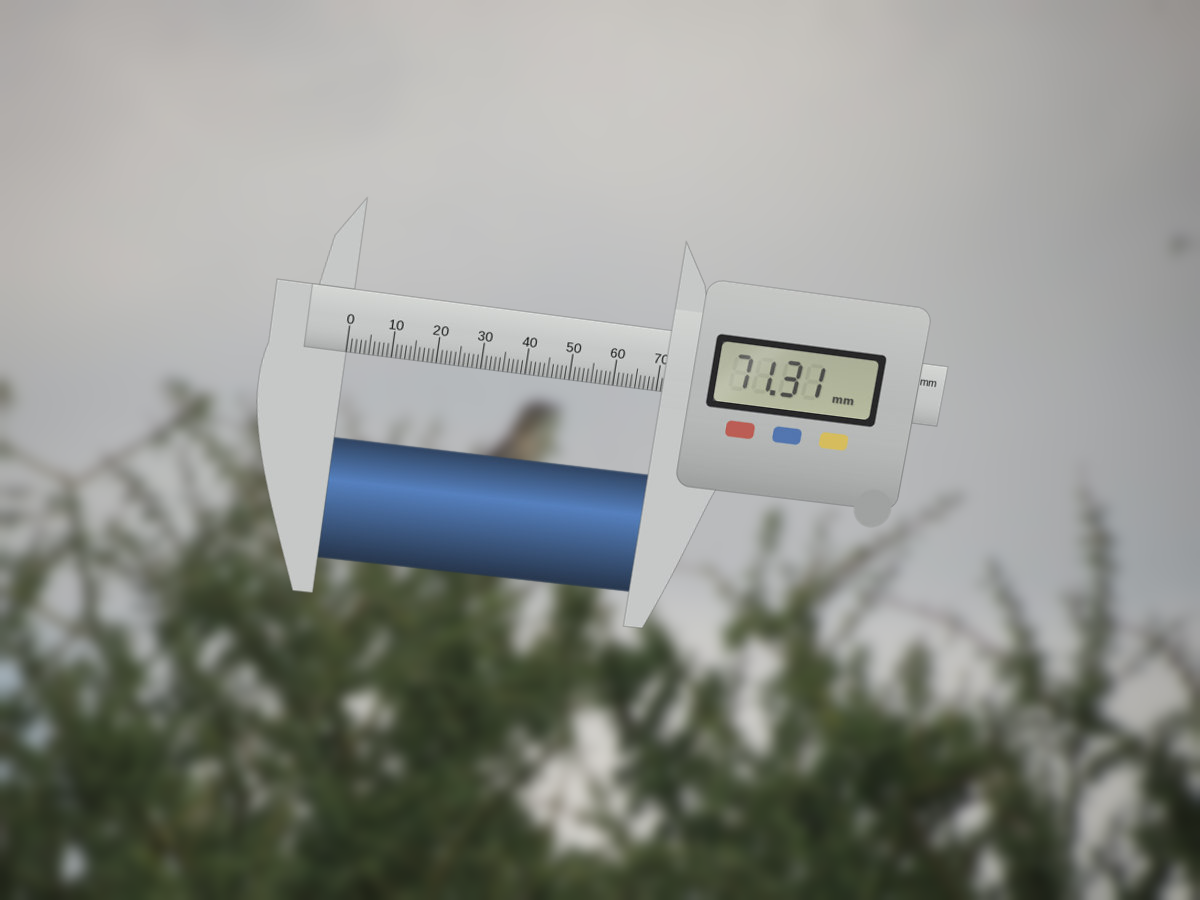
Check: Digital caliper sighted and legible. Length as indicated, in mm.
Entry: 71.31 mm
